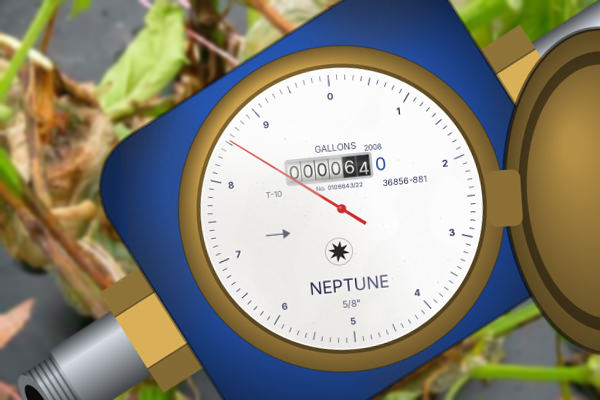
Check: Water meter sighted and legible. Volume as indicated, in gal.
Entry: 638.5 gal
